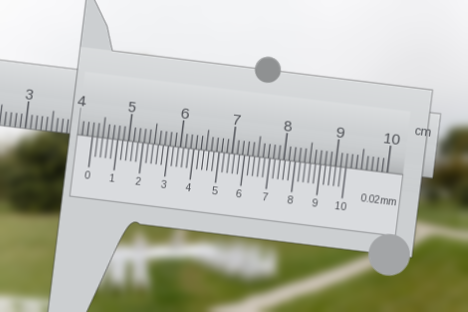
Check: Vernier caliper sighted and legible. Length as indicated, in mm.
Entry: 43.0 mm
